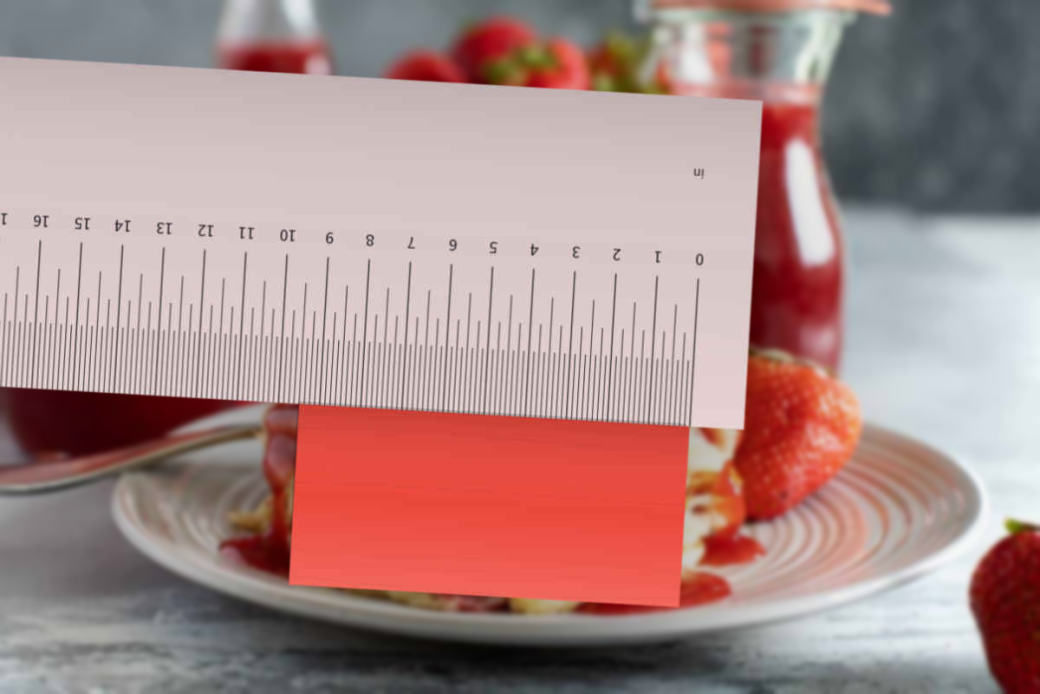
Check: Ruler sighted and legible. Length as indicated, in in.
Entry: 9.5 in
